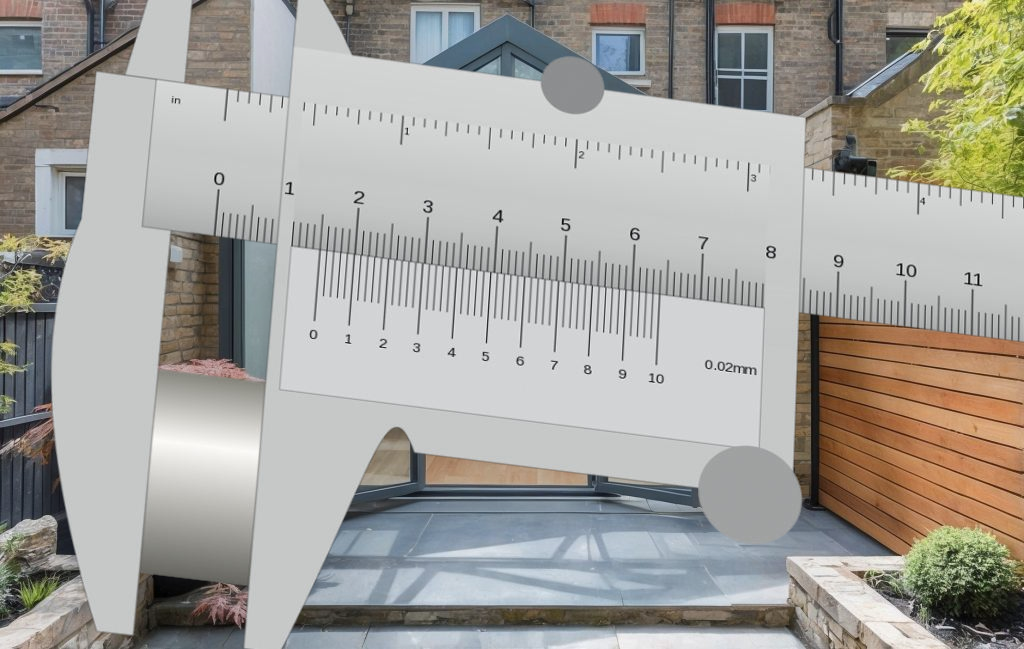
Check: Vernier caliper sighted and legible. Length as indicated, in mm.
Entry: 15.0 mm
